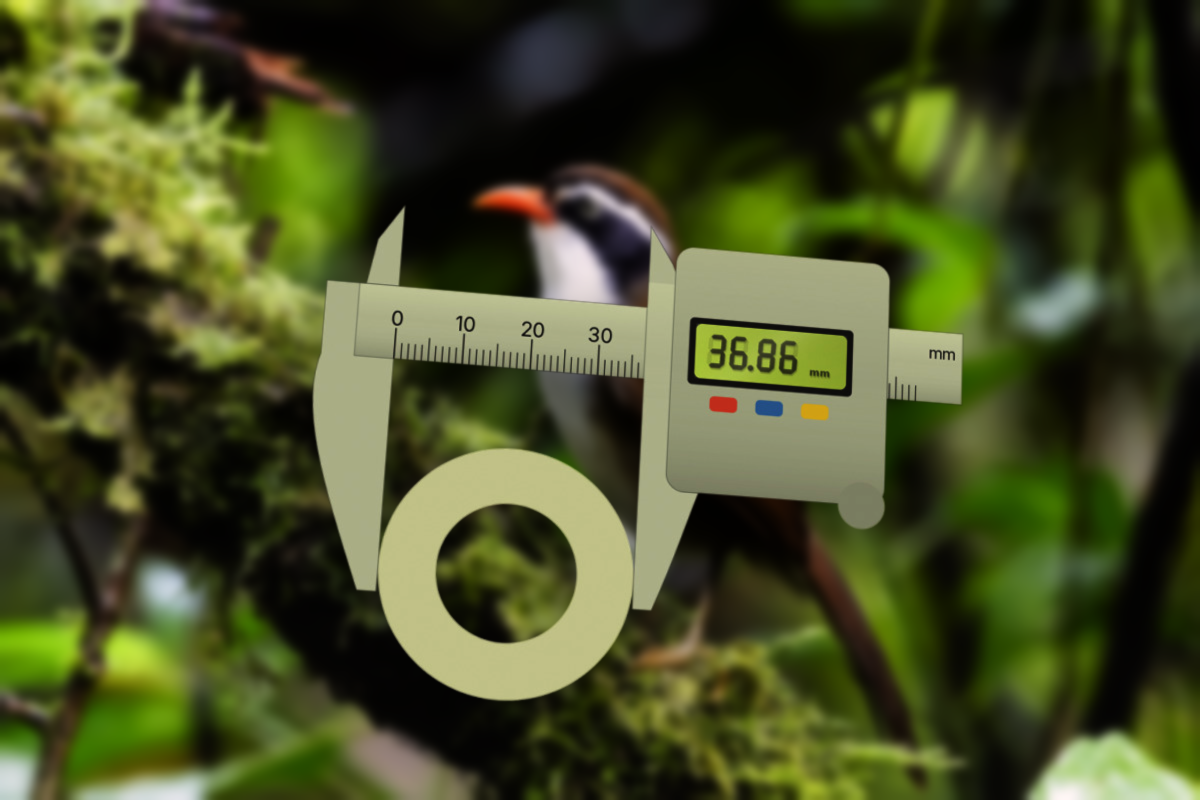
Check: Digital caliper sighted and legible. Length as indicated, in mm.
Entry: 36.86 mm
